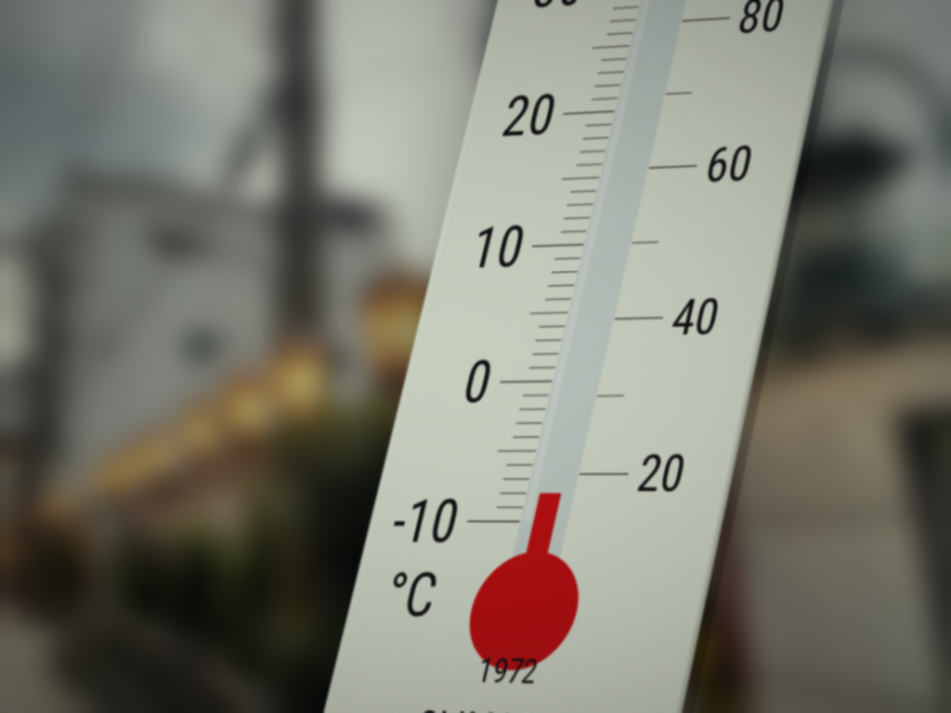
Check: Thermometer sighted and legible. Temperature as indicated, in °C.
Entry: -8 °C
